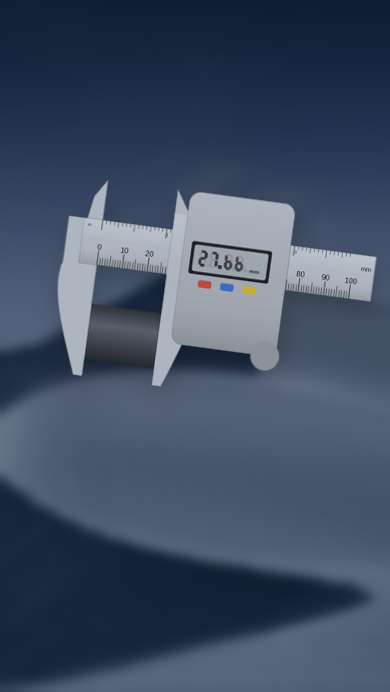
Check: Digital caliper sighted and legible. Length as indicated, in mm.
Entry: 27.66 mm
